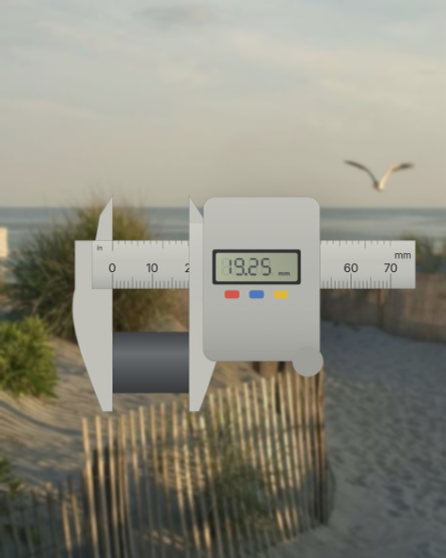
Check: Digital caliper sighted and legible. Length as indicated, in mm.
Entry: 19.25 mm
